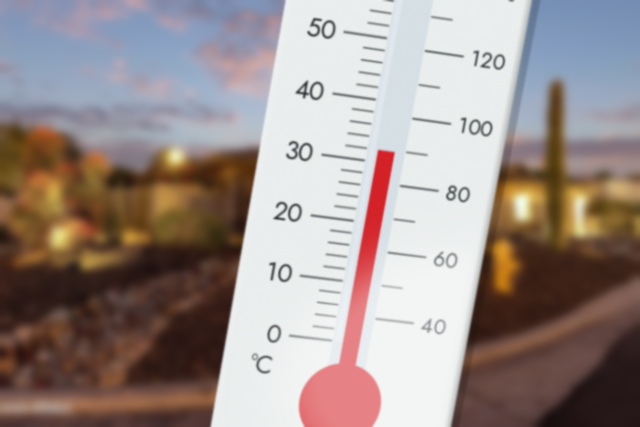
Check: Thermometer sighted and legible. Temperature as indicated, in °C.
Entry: 32 °C
